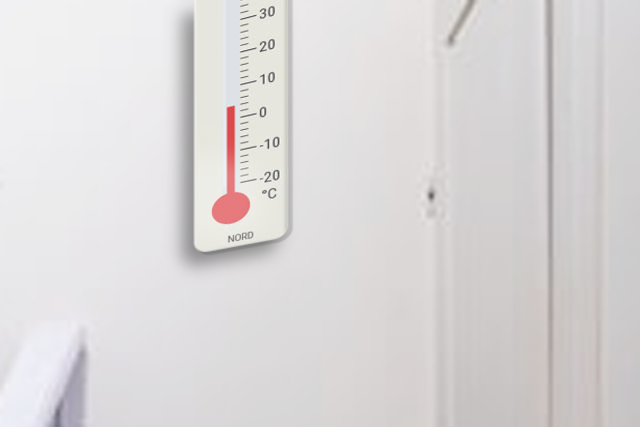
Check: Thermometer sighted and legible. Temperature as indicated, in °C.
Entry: 4 °C
